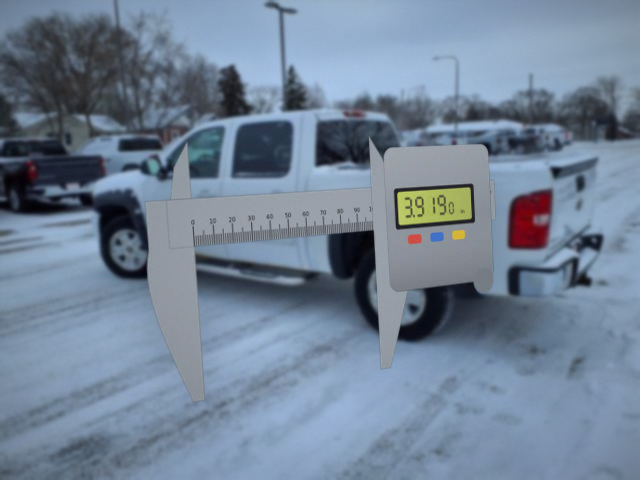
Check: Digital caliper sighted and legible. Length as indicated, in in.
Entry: 3.9190 in
